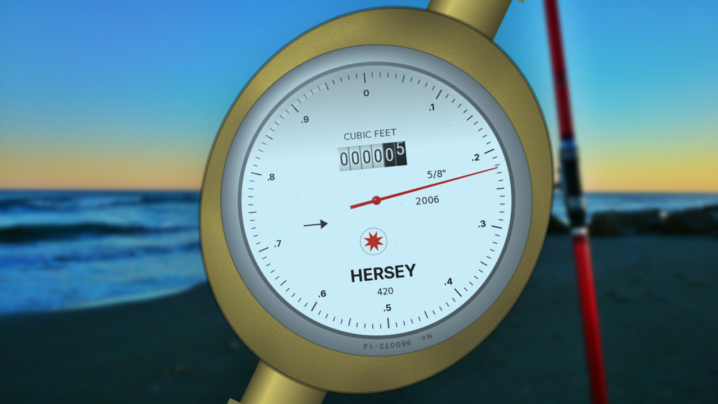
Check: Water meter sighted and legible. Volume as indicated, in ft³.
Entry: 5.22 ft³
